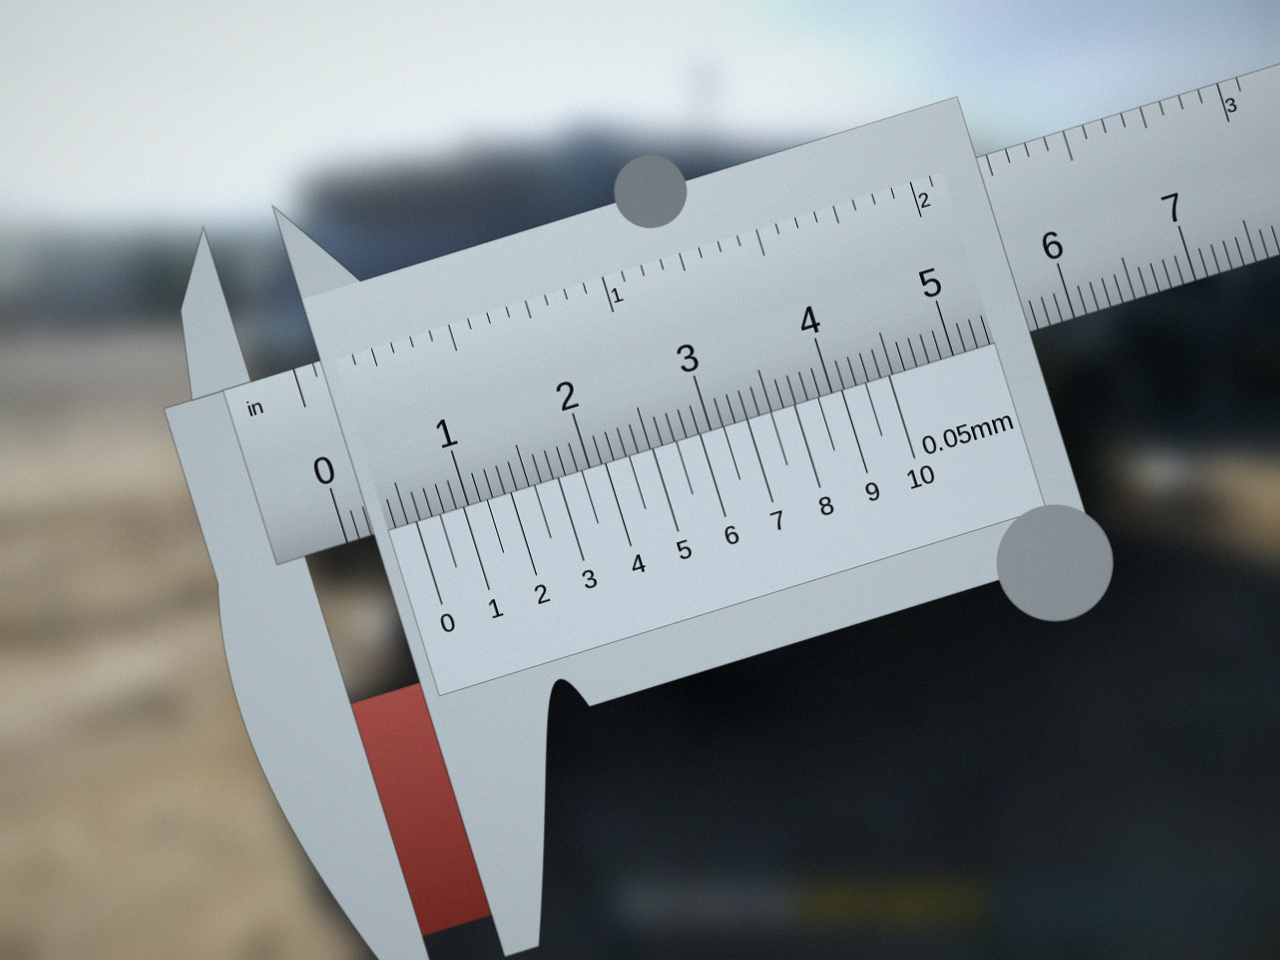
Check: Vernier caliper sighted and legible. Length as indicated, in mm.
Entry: 5.7 mm
